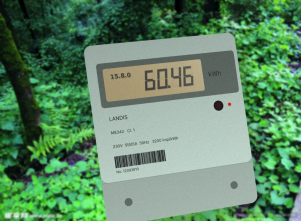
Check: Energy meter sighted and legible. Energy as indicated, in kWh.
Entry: 60.46 kWh
